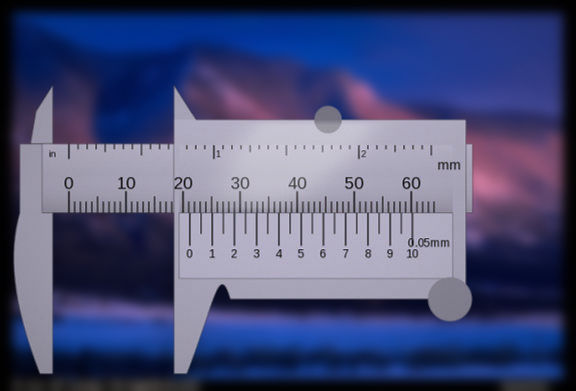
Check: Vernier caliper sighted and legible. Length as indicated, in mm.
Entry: 21.2 mm
